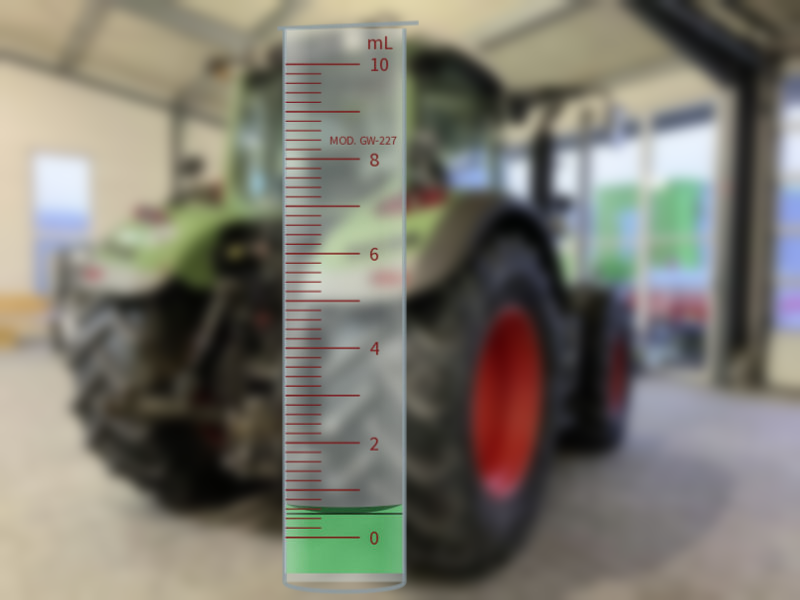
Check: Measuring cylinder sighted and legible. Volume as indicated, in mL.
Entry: 0.5 mL
